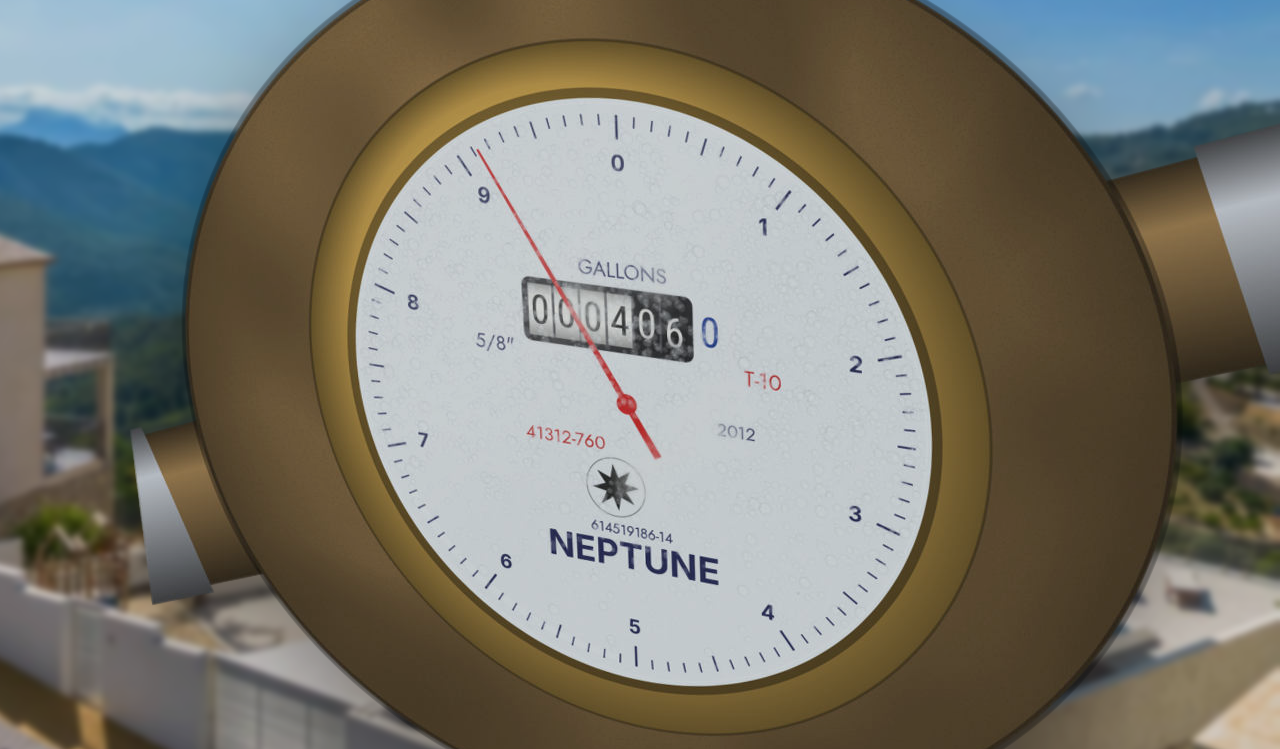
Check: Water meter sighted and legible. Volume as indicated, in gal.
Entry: 4059.1 gal
